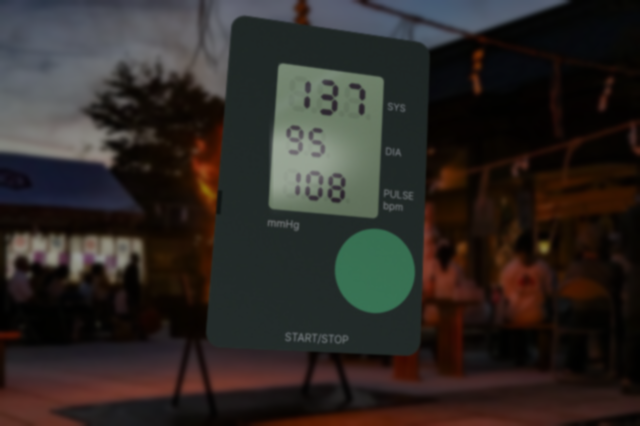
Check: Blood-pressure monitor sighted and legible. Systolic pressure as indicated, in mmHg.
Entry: 137 mmHg
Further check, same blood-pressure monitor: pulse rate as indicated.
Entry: 108 bpm
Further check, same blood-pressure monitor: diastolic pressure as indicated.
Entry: 95 mmHg
